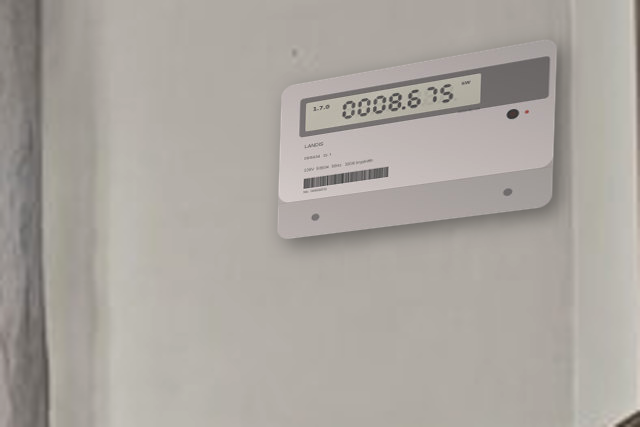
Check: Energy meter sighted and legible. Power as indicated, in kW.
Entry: 8.675 kW
